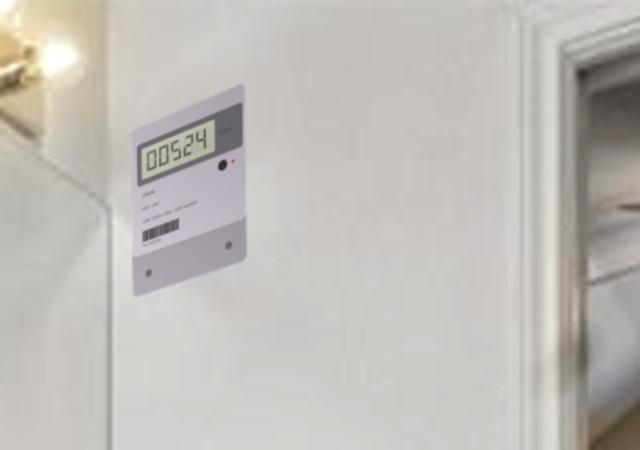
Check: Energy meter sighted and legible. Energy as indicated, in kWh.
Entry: 524 kWh
